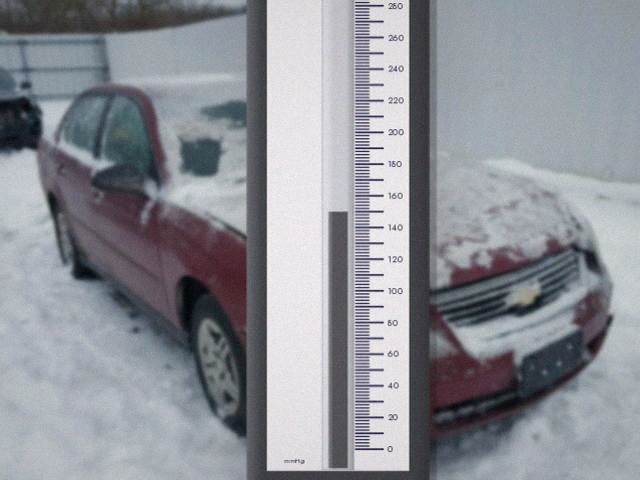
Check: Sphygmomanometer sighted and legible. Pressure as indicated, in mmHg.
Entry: 150 mmHg
